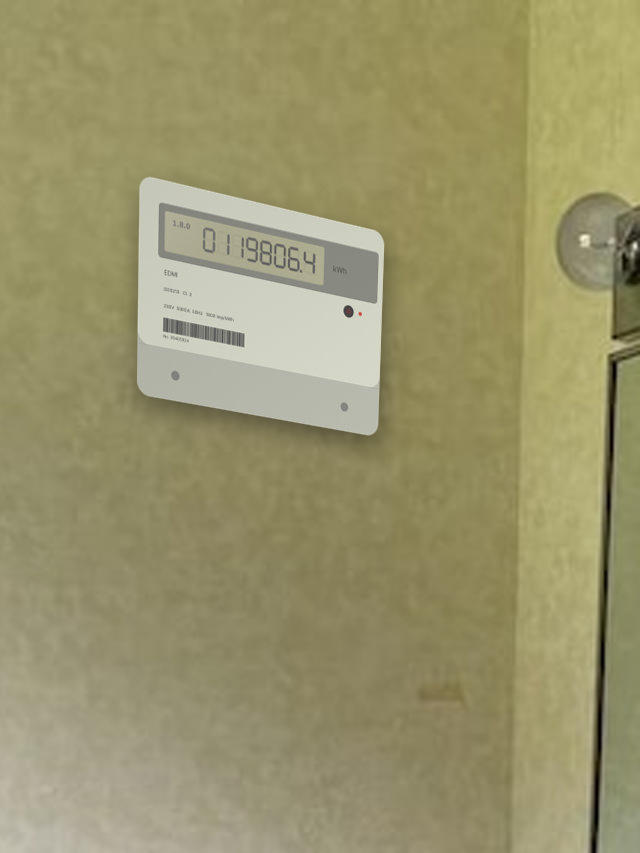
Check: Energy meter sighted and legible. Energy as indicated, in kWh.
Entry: 119806.4 kWh
